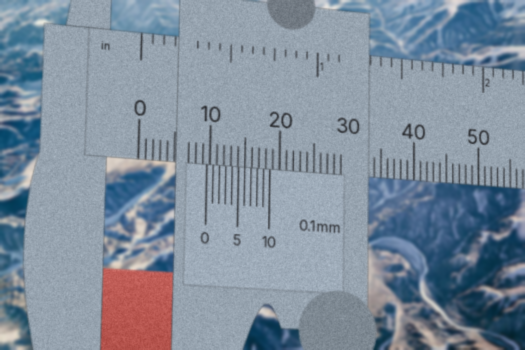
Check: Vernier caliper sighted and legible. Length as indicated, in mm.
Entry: 9.6 mm
